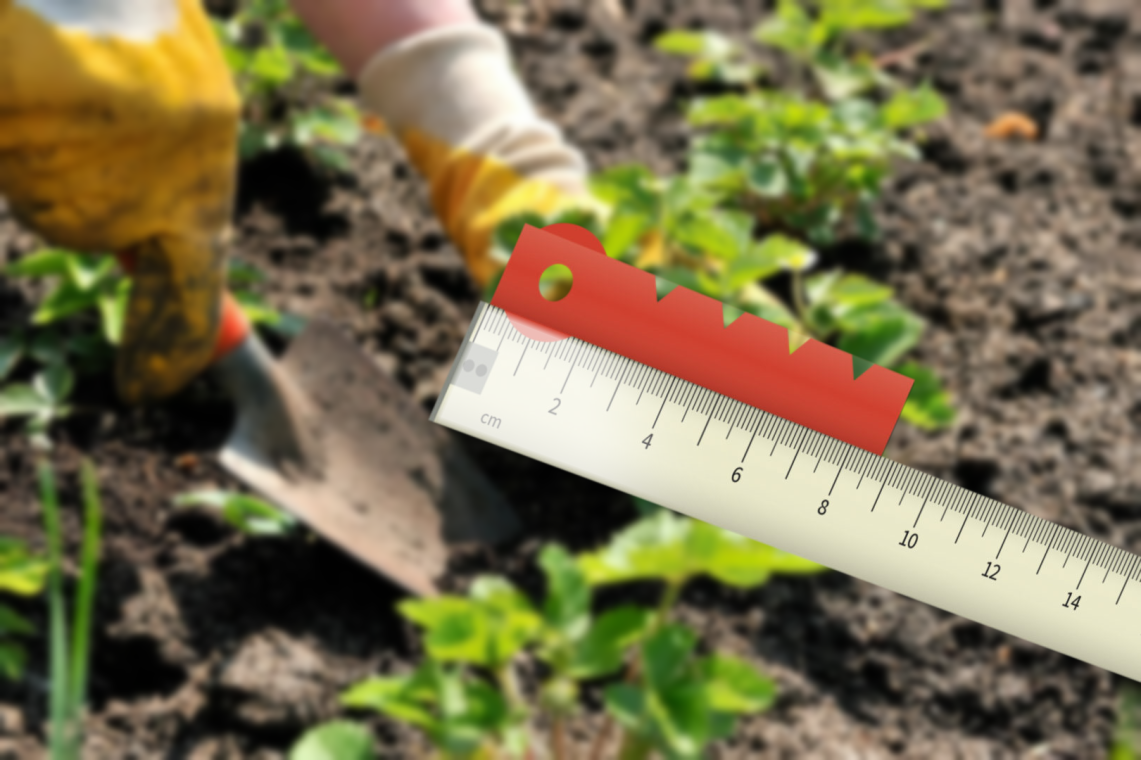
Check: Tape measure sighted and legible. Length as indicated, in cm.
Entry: 8.7 cm
